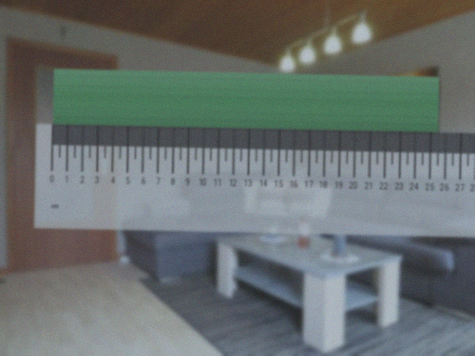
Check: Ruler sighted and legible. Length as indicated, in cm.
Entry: 25.5 cm
